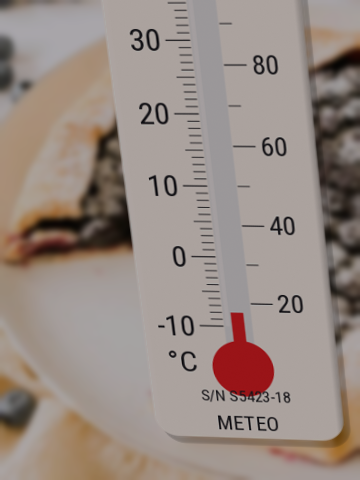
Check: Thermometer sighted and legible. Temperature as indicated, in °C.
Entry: -8 °C
